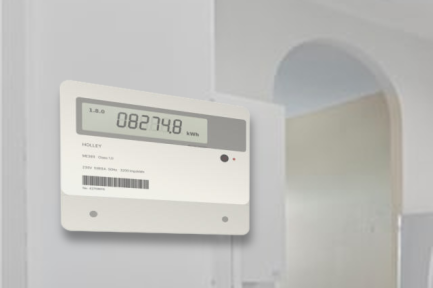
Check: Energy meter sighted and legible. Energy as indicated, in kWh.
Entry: 8274.8 kWh
